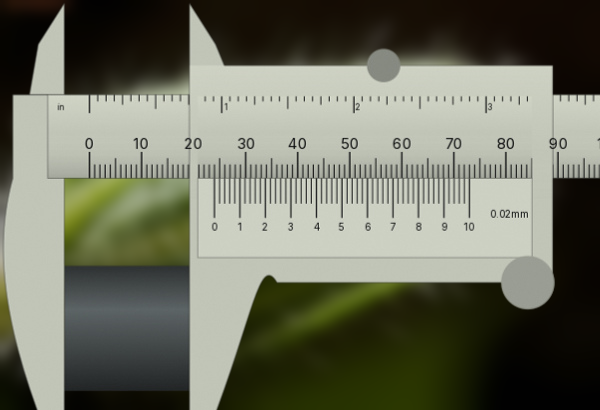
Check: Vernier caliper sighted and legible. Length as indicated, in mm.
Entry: 24.0 mm
